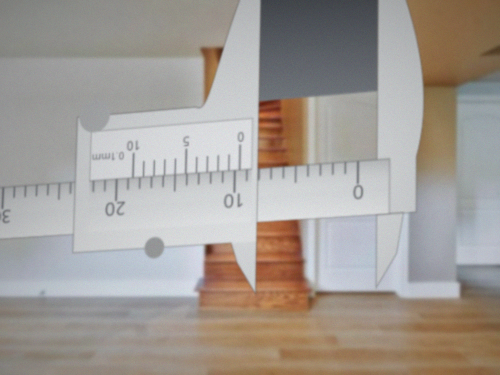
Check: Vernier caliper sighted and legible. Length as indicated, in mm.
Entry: 9.6 mm
